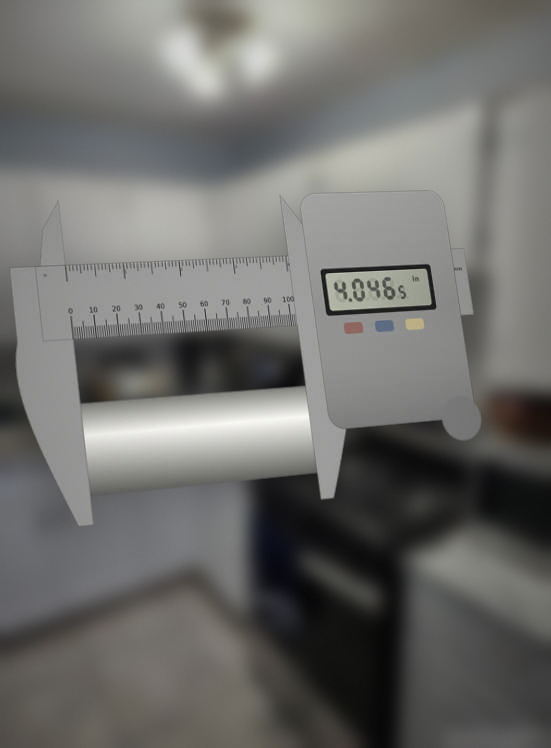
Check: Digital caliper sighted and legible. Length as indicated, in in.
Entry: 4.0465 in
